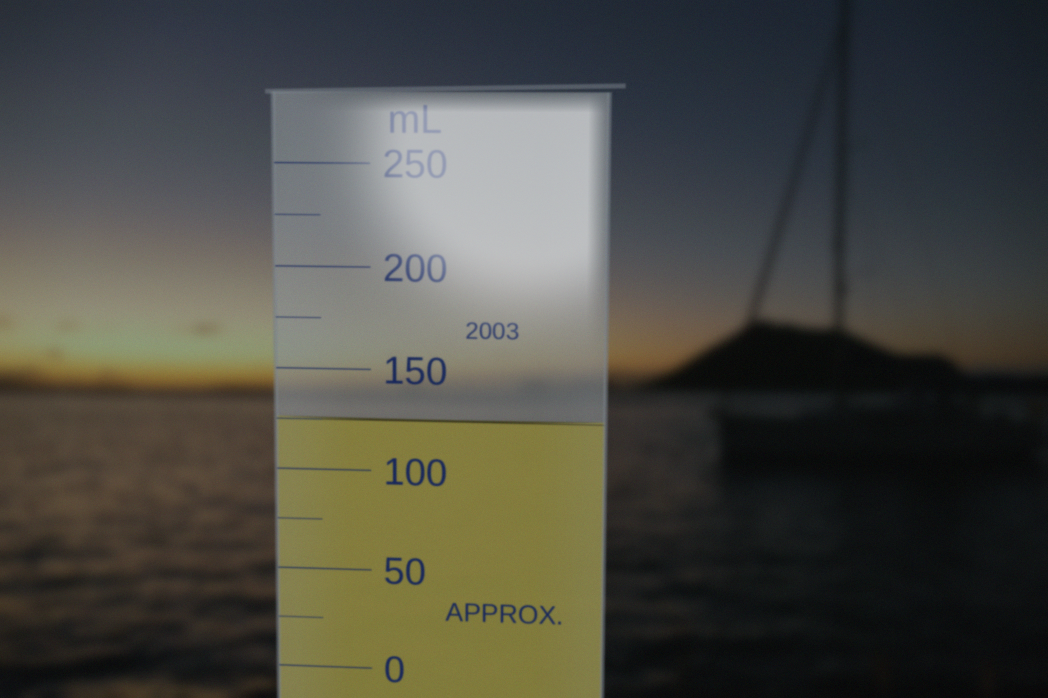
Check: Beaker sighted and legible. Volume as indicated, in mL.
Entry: 125 mL
